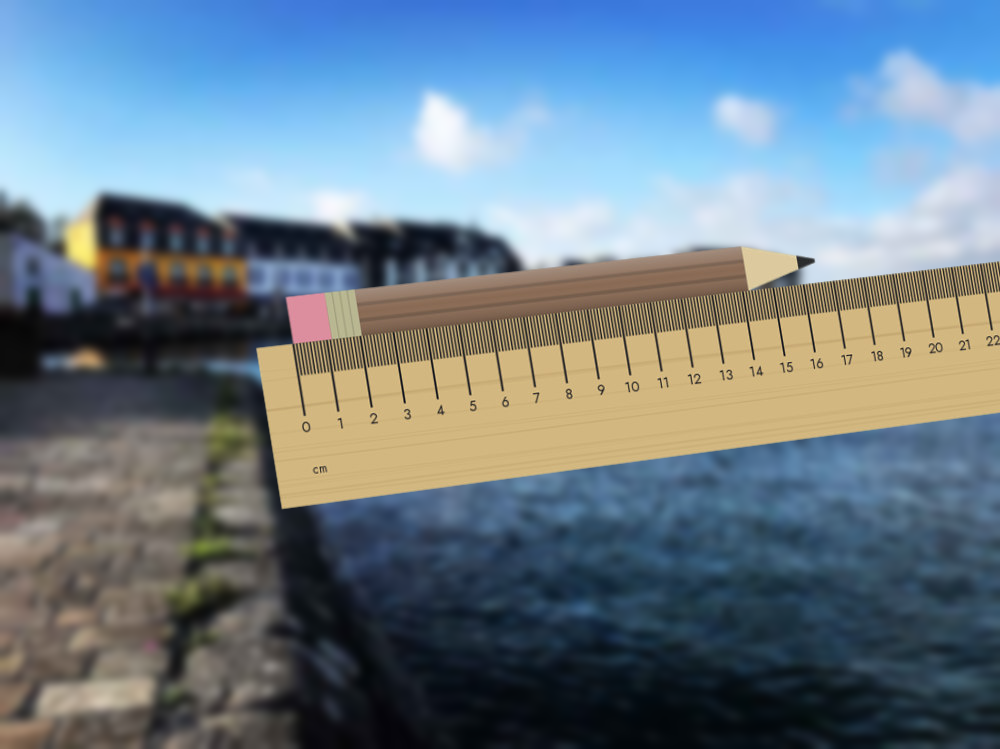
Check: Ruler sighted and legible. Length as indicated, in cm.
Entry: 16.5 cm
